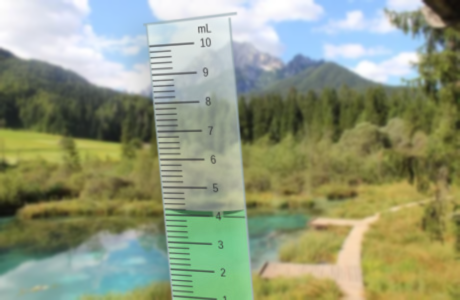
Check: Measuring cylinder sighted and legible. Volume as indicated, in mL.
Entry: 4 mL
